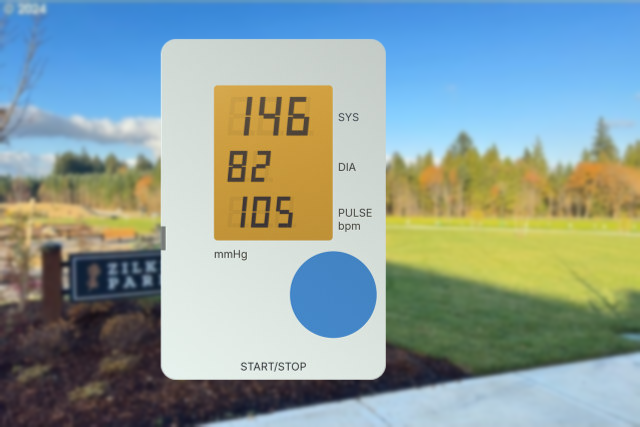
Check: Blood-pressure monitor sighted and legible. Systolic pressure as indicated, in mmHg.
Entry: 146 mmHg
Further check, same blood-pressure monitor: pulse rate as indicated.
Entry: 105 bpm
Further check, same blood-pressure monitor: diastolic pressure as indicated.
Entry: 82 mmHg
